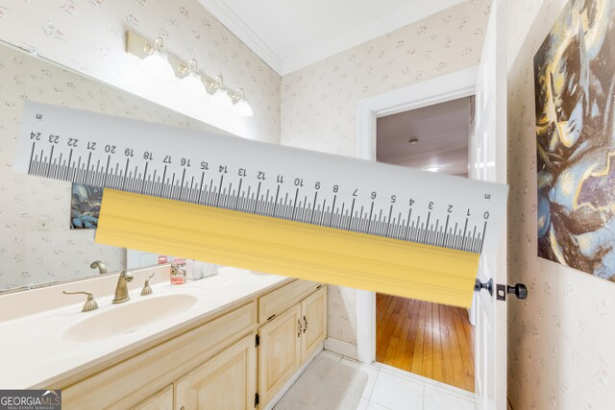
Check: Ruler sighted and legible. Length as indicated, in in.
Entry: 20 in
